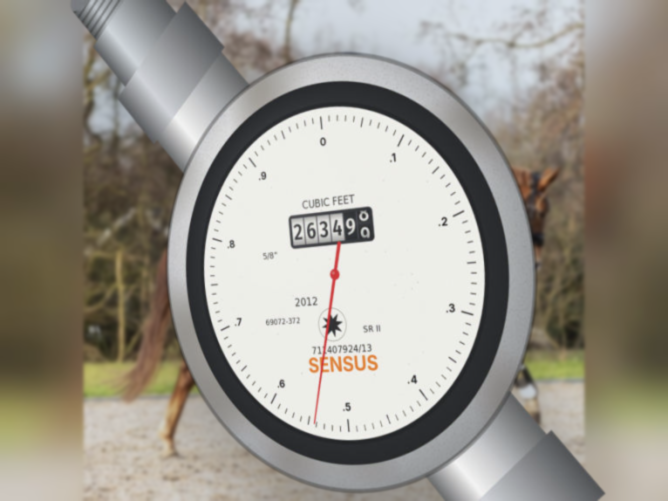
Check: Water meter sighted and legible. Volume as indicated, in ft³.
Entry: 263498.54 ft³
